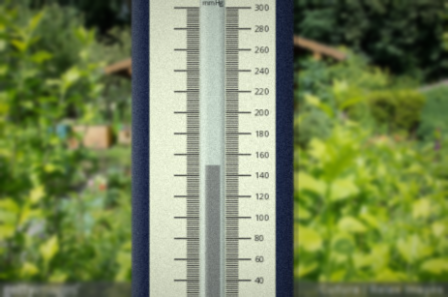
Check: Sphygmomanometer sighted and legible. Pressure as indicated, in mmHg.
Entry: 150 mmHg
